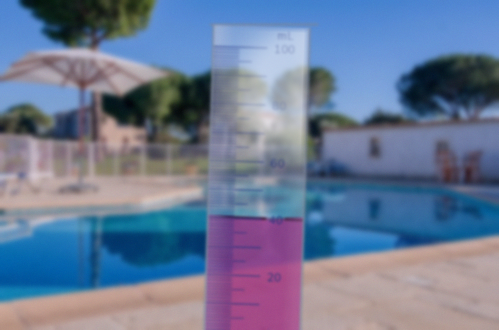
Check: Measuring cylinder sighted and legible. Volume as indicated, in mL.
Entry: 40 mL
